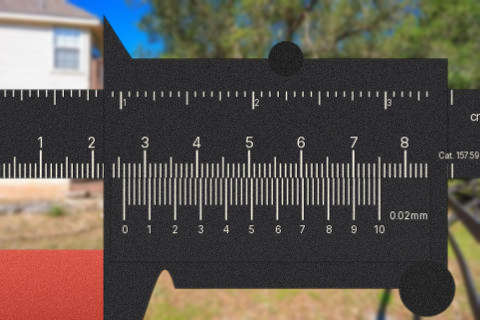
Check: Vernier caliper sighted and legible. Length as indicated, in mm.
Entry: 26.0 mm
